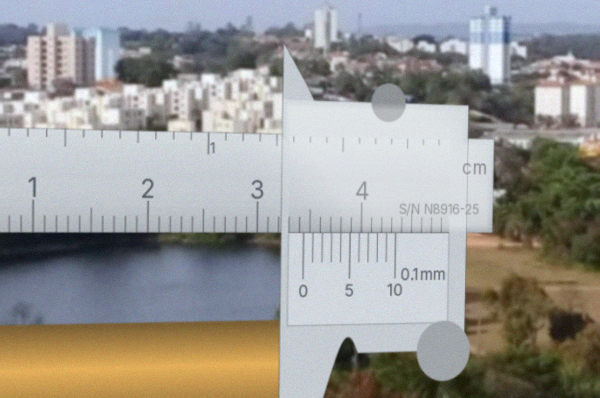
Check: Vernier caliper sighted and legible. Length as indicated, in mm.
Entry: 34.4 mm
